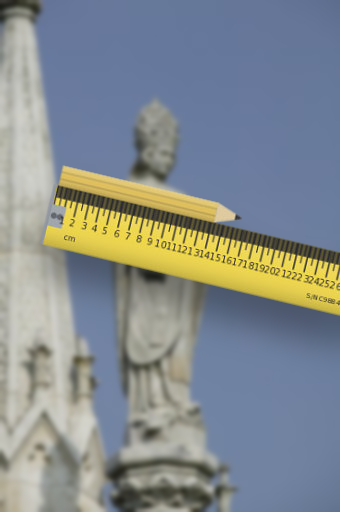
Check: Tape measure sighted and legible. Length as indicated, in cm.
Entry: 16.5 cm
